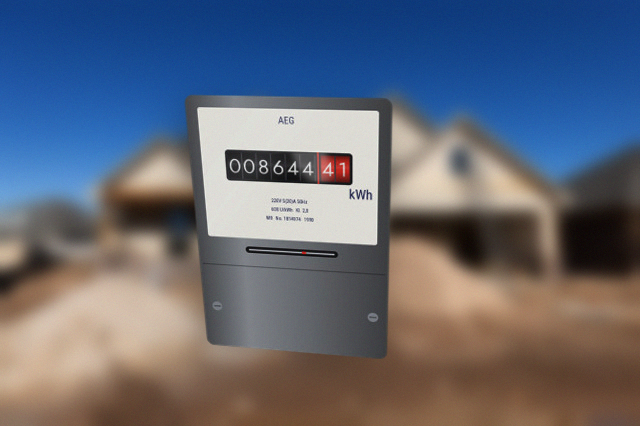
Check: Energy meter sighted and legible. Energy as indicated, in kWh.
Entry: 8644.41 kWh
